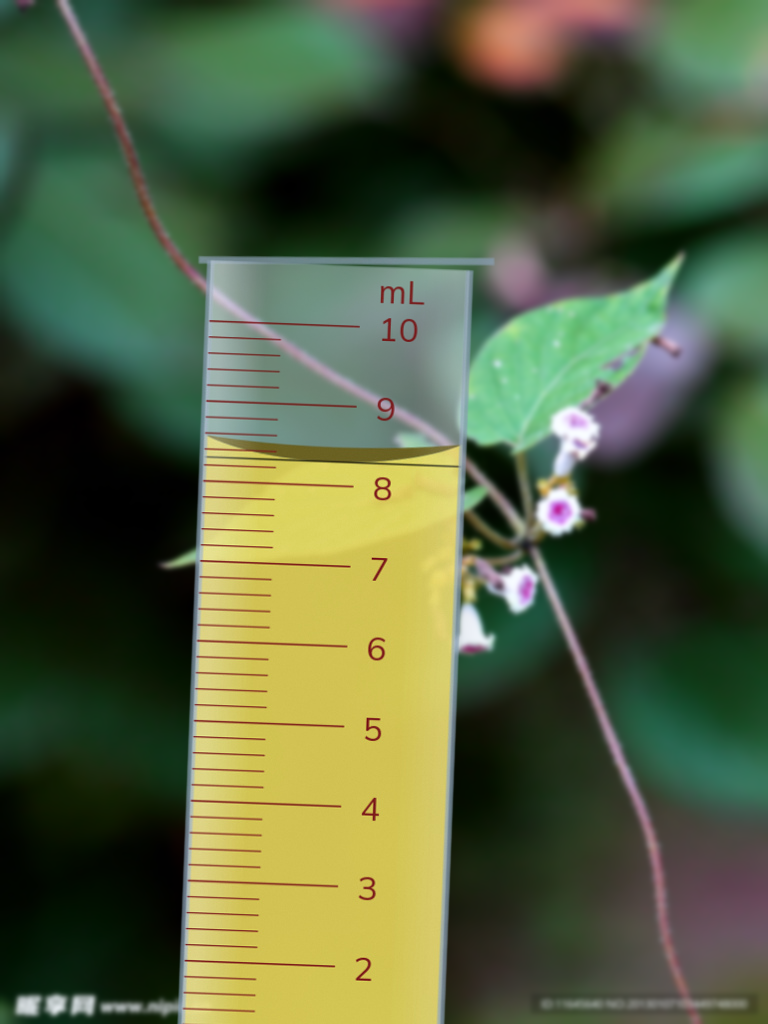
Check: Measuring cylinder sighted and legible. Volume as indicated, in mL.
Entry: 8.3 mL
